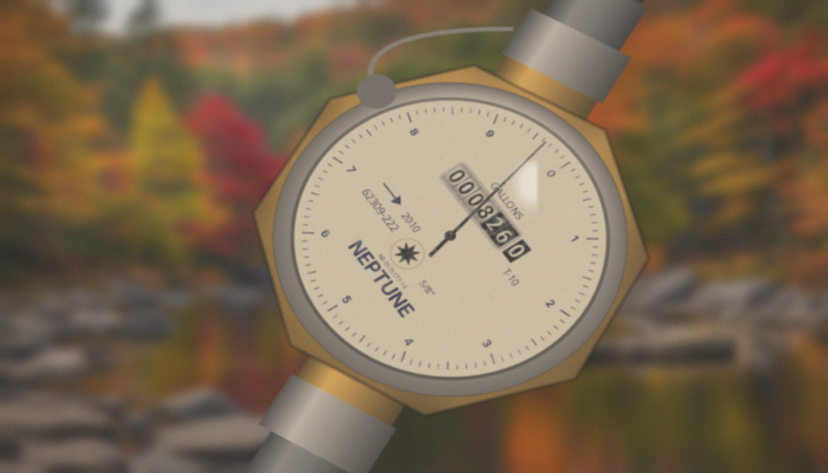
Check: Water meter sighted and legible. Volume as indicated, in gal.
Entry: 8259.6 gal
